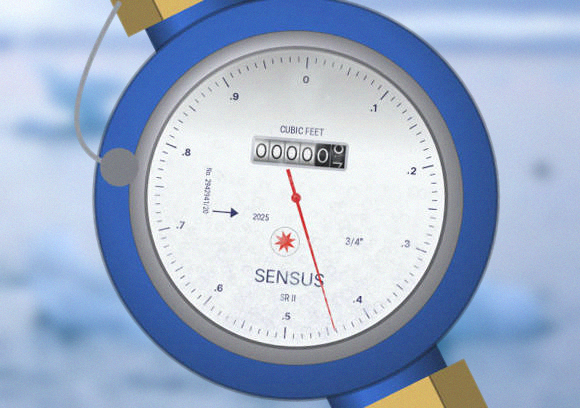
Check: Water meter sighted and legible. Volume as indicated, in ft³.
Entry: 6.44 ft³
